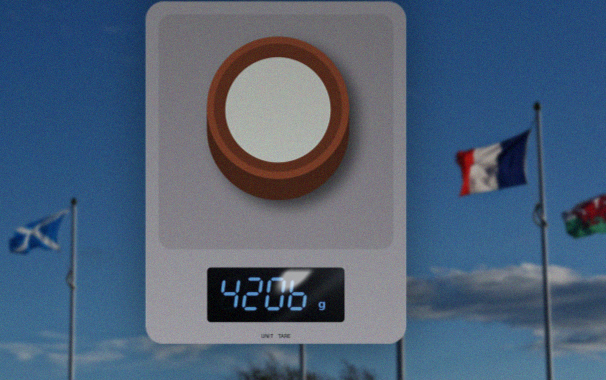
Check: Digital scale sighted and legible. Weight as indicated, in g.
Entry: 4206 g
